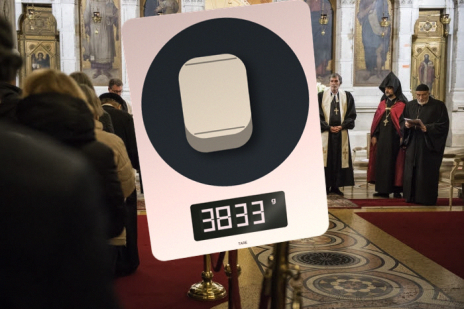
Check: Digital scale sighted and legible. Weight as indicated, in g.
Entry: 3833 g
